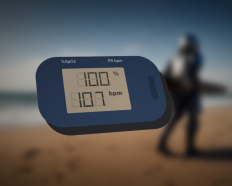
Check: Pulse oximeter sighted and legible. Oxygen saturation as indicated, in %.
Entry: 100 %
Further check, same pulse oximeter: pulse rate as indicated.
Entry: 107 bpm
